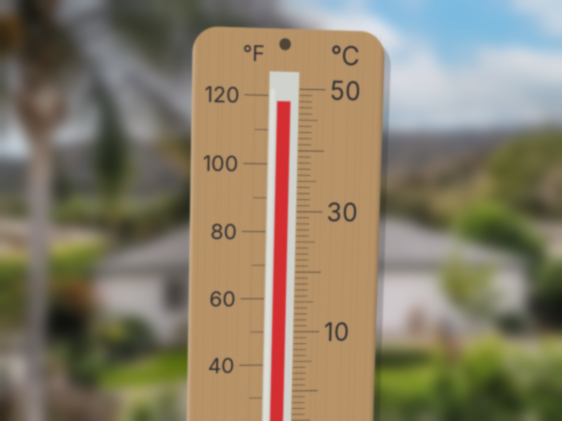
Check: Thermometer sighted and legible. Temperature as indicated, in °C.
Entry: 48 °C
